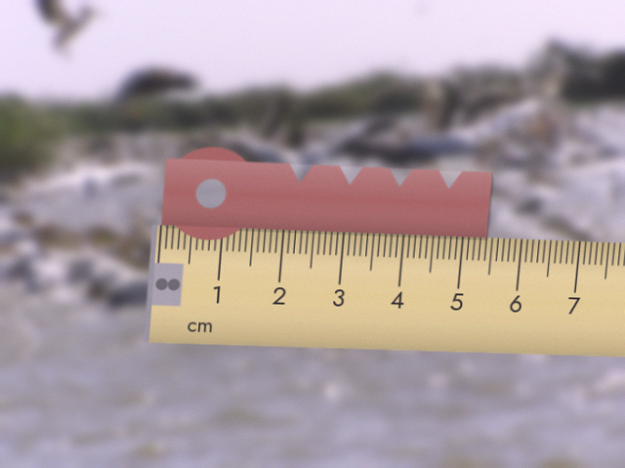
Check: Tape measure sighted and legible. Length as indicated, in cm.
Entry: 5.4 cm
